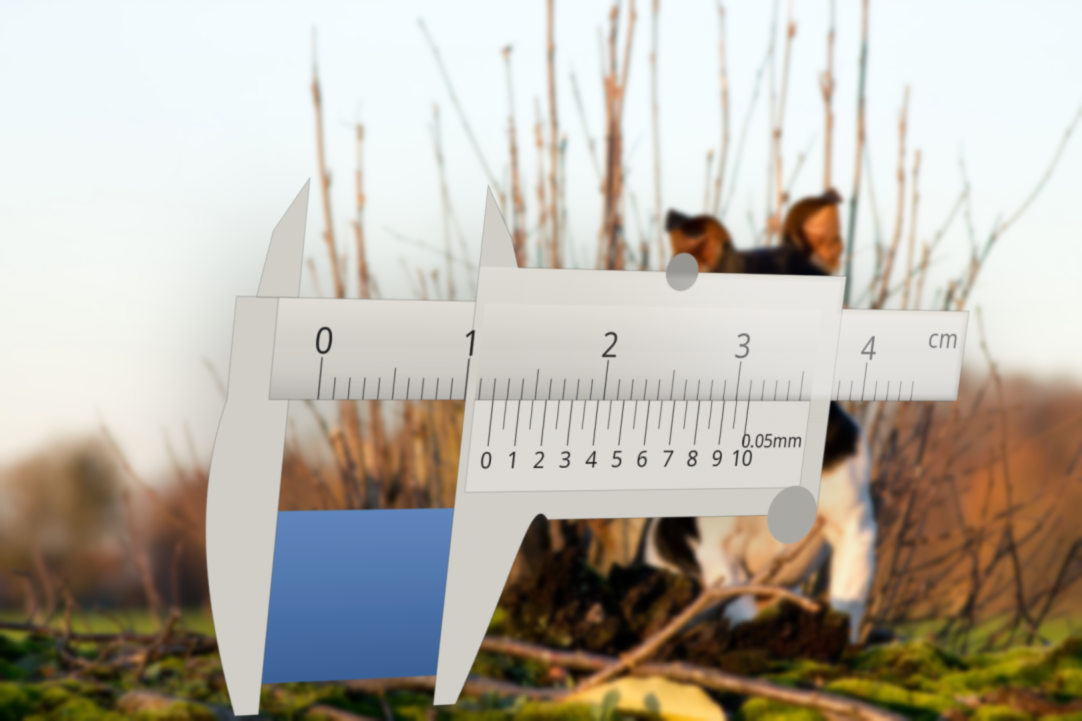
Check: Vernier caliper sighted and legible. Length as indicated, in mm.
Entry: 12.0 mm
